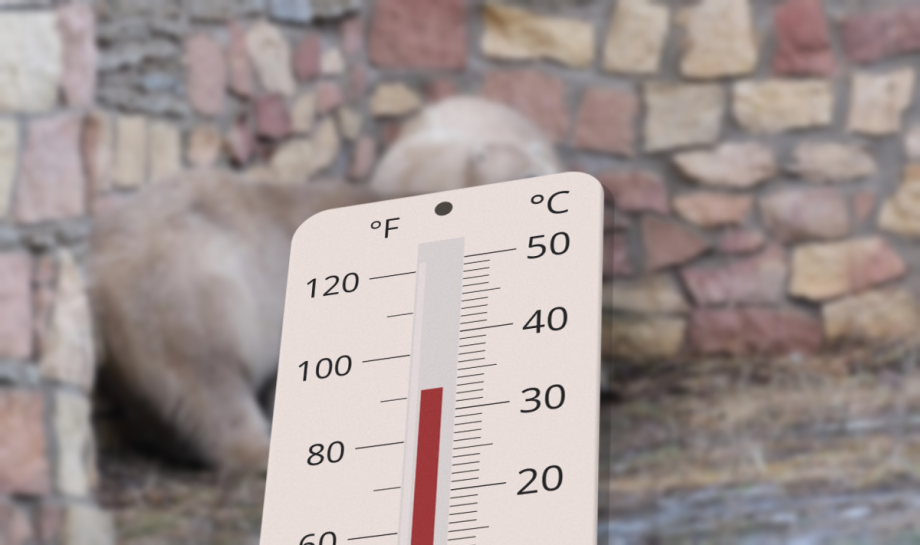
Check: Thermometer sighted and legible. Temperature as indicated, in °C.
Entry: 33 °C
